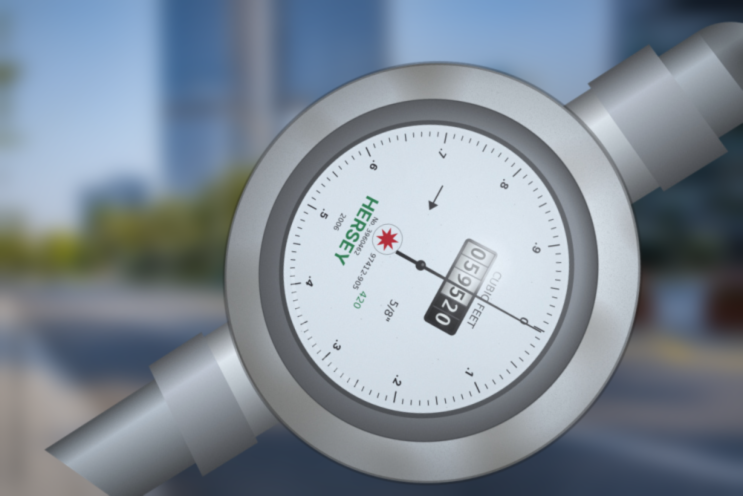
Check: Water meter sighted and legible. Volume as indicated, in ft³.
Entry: 59520.00 ft³
